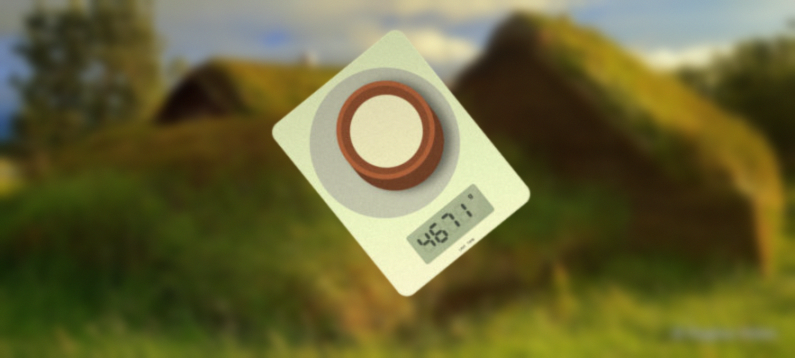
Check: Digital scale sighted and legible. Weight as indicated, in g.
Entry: 4671 g
